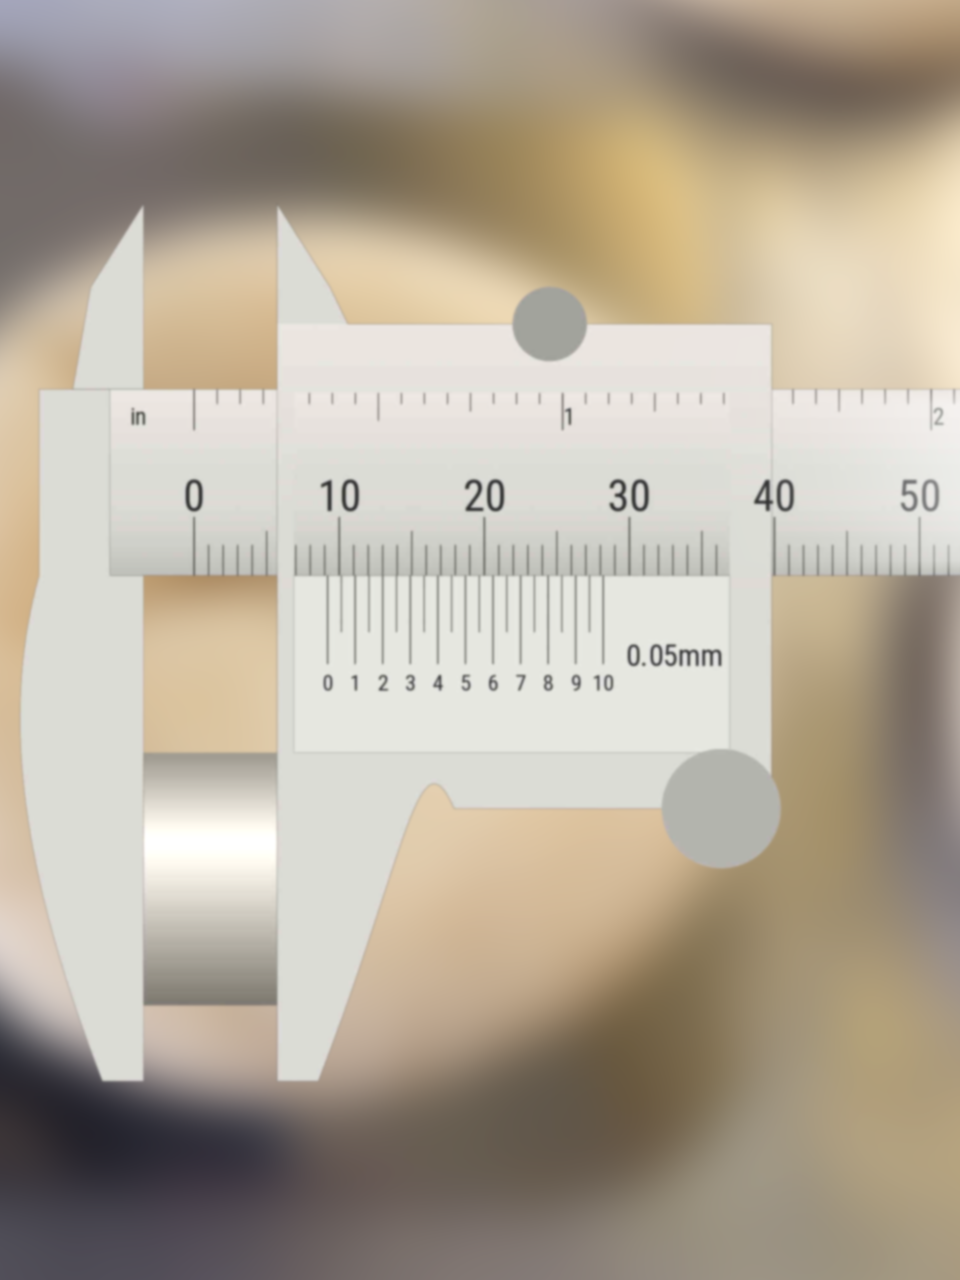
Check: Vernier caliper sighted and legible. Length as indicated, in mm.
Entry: 9.2 mm
